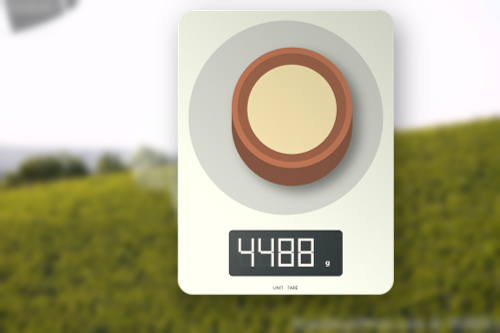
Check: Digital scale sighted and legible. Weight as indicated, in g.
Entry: 4488 g
